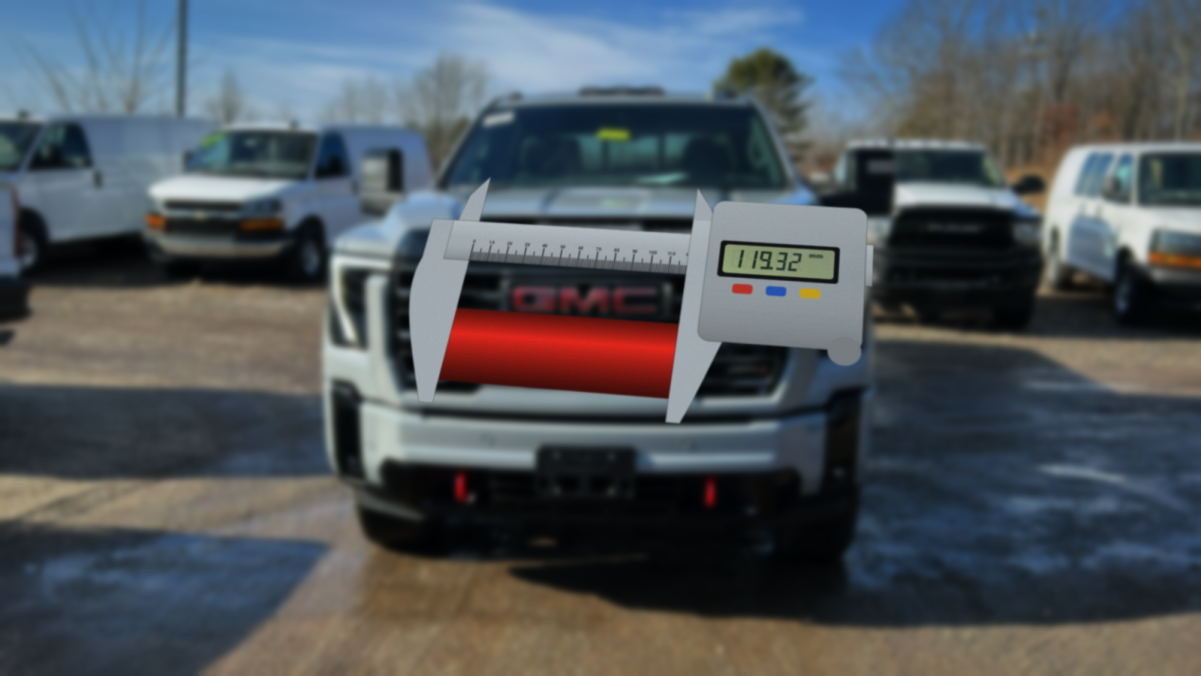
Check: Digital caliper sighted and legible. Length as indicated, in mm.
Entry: 119.32 mm
